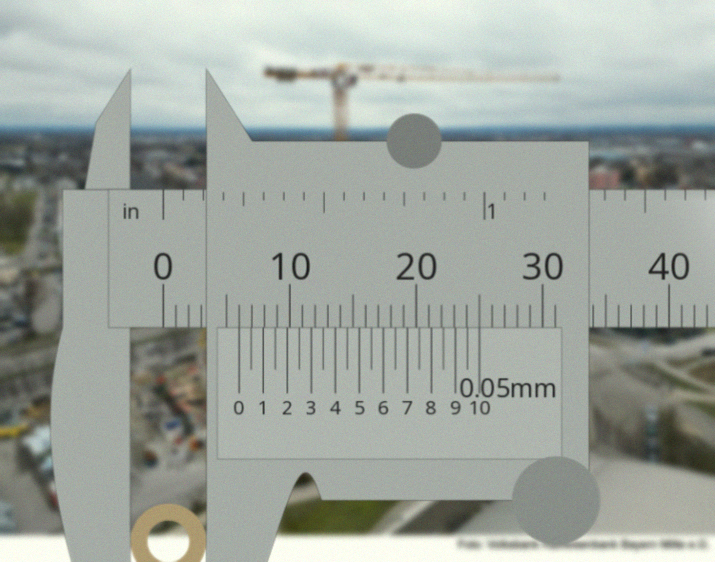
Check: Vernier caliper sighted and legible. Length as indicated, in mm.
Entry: 6.0 mm
